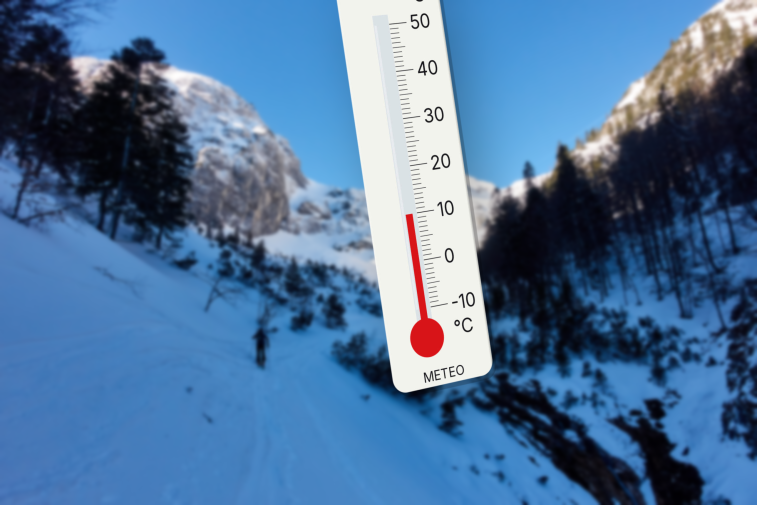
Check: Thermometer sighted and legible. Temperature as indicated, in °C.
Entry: 10 °C
